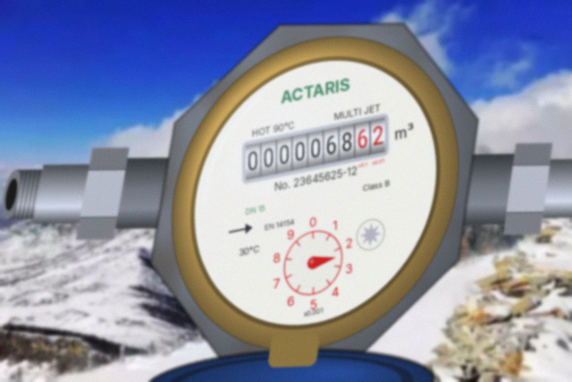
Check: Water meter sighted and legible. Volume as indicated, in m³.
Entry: 68.622 m³
